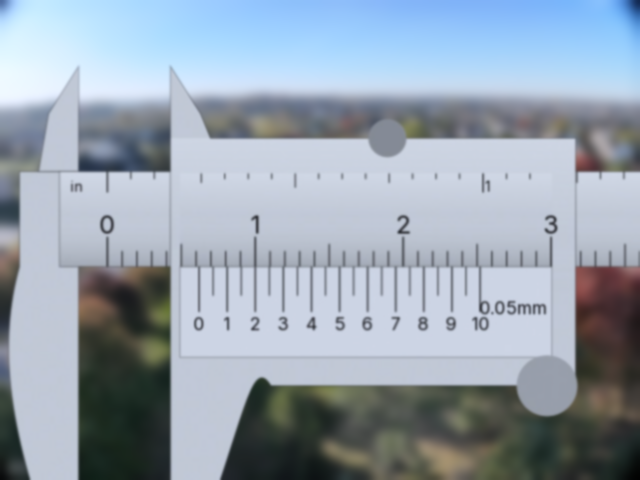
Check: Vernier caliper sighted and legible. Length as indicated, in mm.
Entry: 6.2 mm
